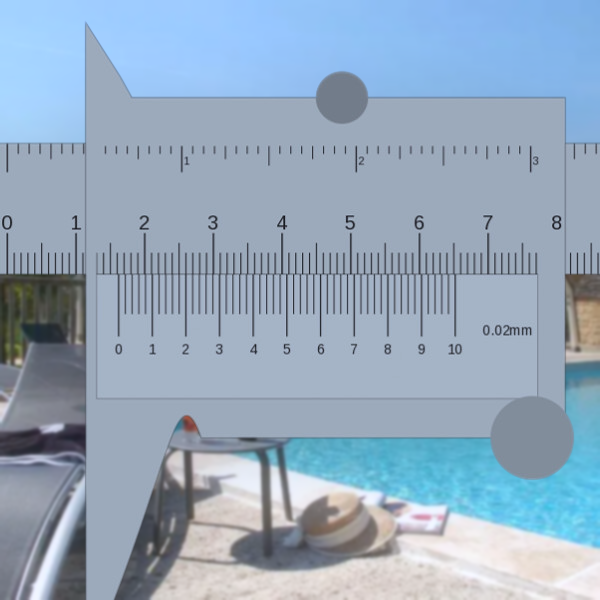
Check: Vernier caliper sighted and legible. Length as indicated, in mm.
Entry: 16.2 mm
